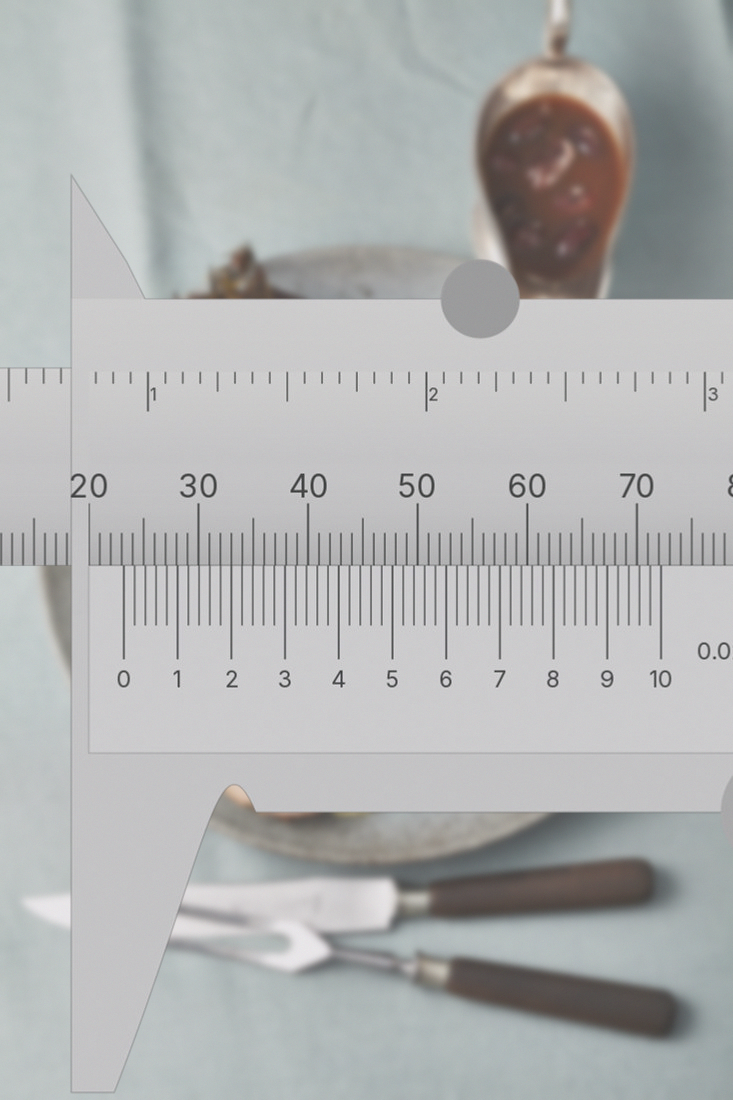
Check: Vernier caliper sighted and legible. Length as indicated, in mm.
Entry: 23.2 mm
